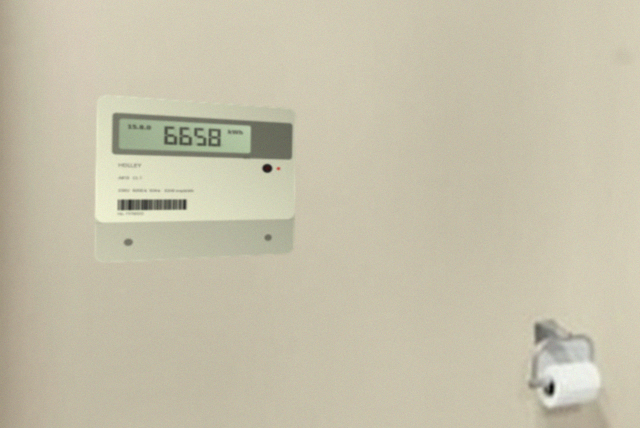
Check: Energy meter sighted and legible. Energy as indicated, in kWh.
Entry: 6658 kWh
